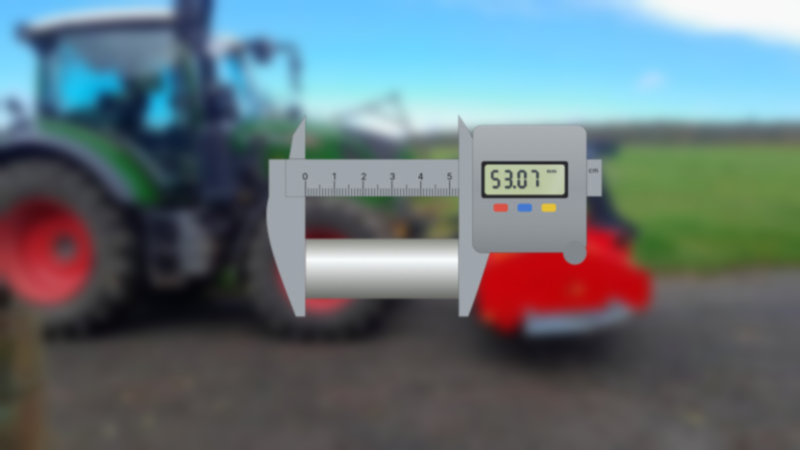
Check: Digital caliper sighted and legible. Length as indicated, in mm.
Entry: 53.07 mm
